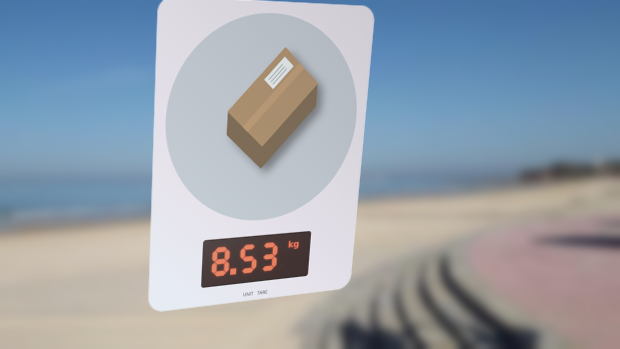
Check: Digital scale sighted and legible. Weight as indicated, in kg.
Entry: 8.53 kg
